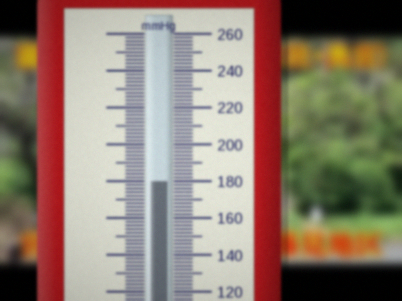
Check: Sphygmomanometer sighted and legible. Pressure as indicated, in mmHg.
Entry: 180 mmHg
